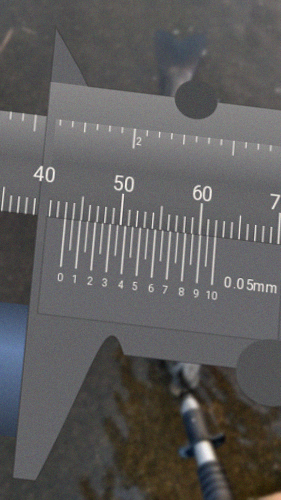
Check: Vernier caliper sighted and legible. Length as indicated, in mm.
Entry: 43.0 mm
